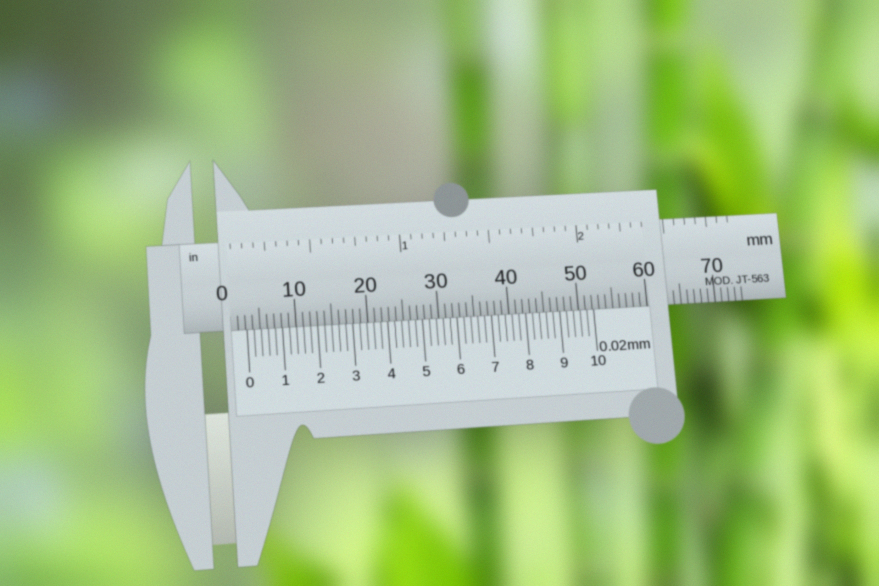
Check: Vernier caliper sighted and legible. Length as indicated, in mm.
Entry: 3.2 mm
